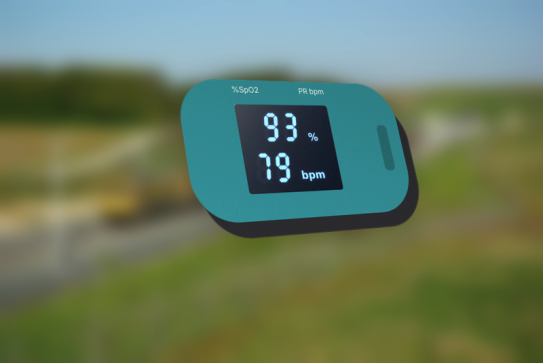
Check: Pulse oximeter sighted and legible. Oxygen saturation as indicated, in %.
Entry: 93 %
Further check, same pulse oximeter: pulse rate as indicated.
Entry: 79 bpm
